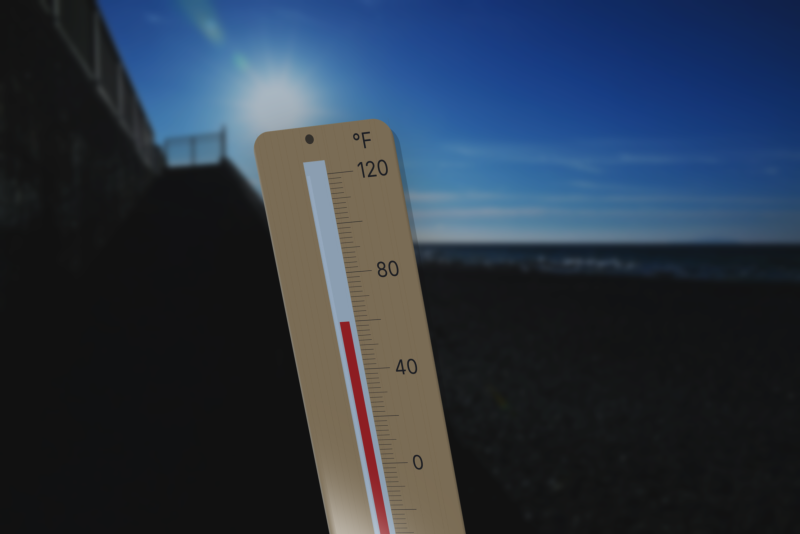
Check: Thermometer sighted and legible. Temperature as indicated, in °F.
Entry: 60 °F
